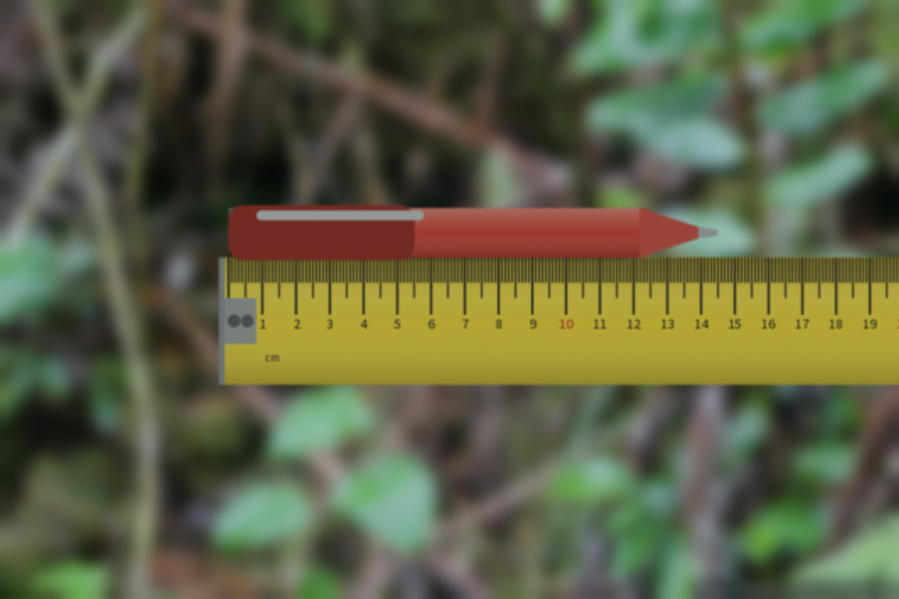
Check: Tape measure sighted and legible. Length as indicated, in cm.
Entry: 14.5 cm
